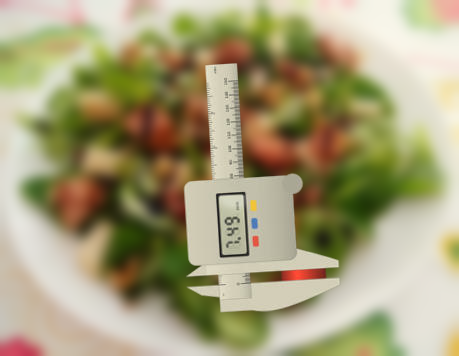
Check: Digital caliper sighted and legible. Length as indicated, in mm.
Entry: 7.49 mm
